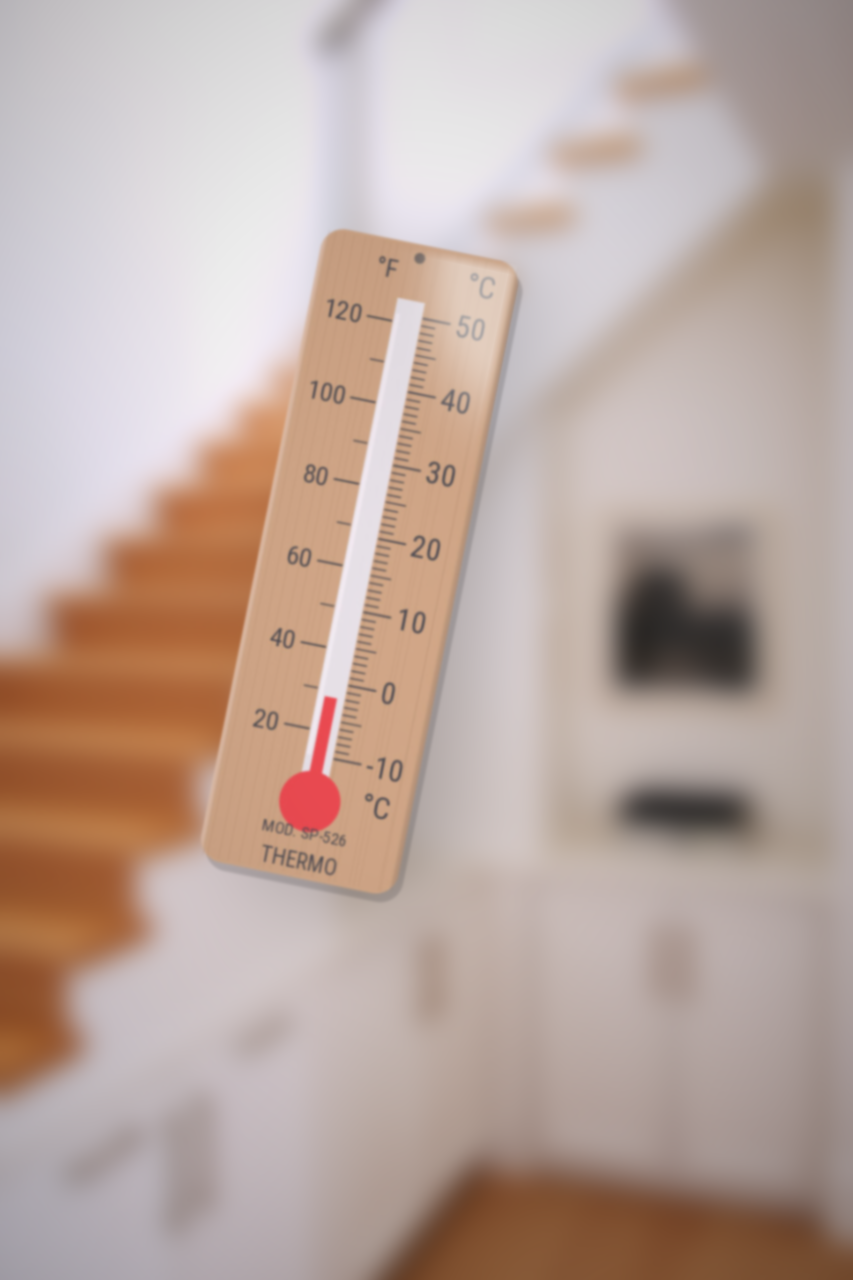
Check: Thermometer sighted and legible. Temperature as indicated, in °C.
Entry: -2 °C
